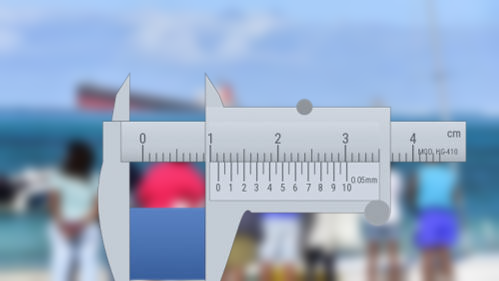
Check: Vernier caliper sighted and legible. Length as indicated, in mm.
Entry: 11.2 mm
